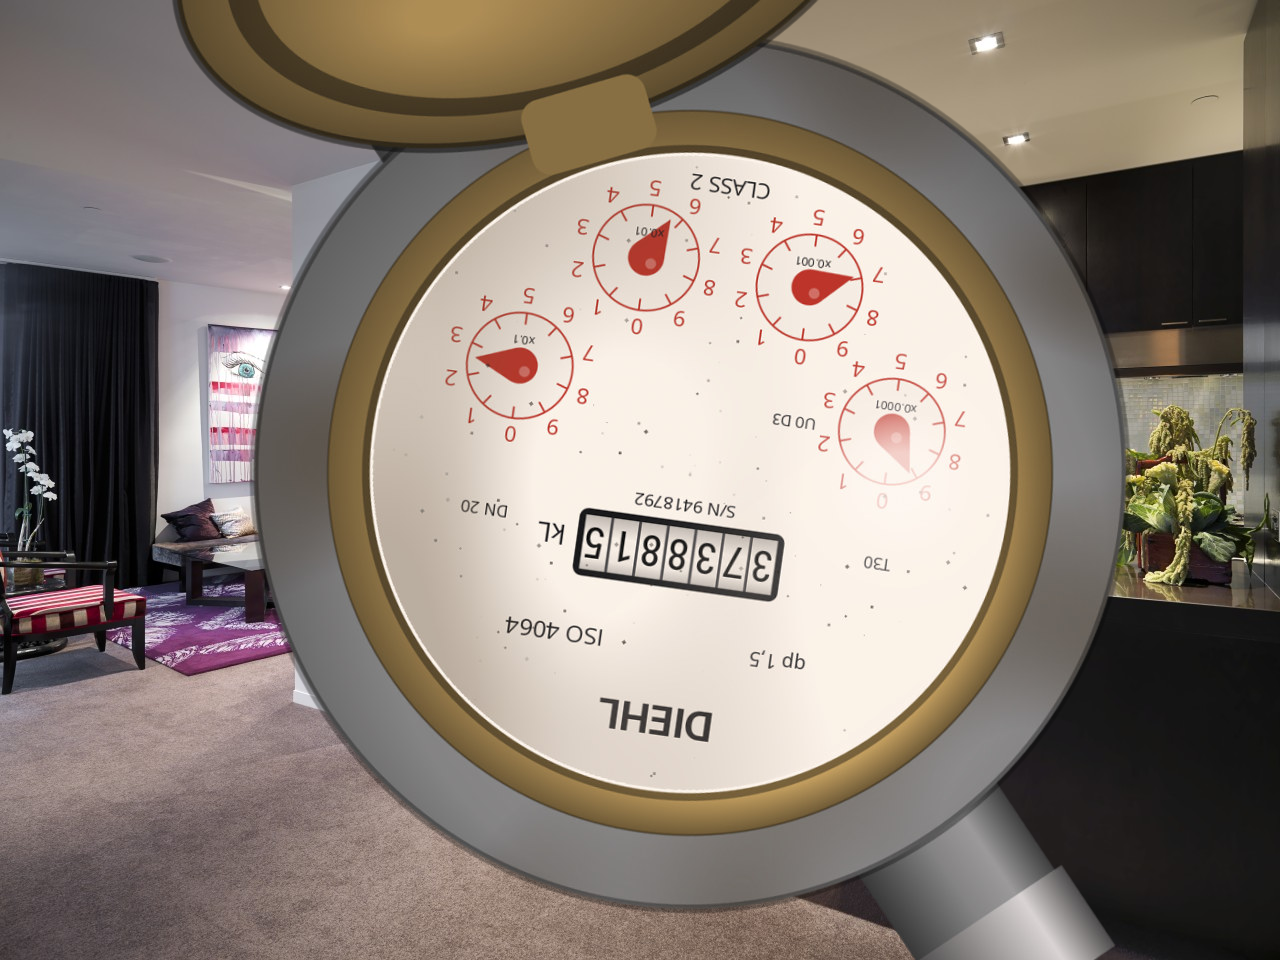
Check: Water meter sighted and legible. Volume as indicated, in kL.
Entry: 3738815.2569 kL
